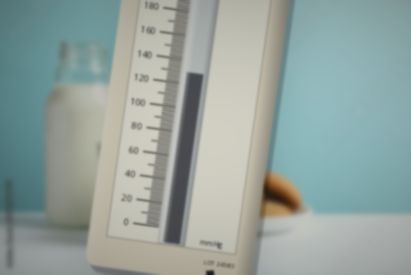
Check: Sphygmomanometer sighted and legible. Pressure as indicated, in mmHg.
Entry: 130 mmHg
